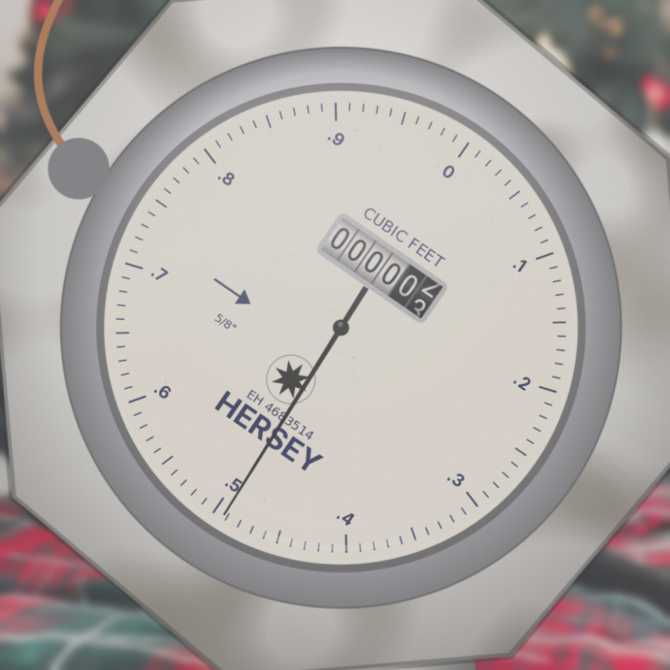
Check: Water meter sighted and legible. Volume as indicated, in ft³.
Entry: 2.49 ft³
